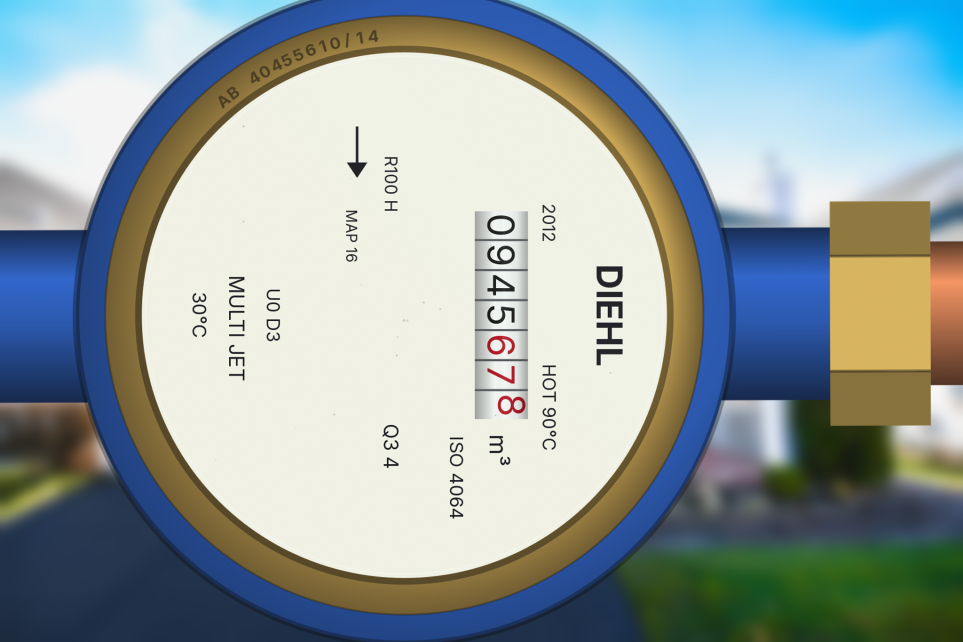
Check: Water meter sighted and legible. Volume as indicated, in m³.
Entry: 945.678 m³
